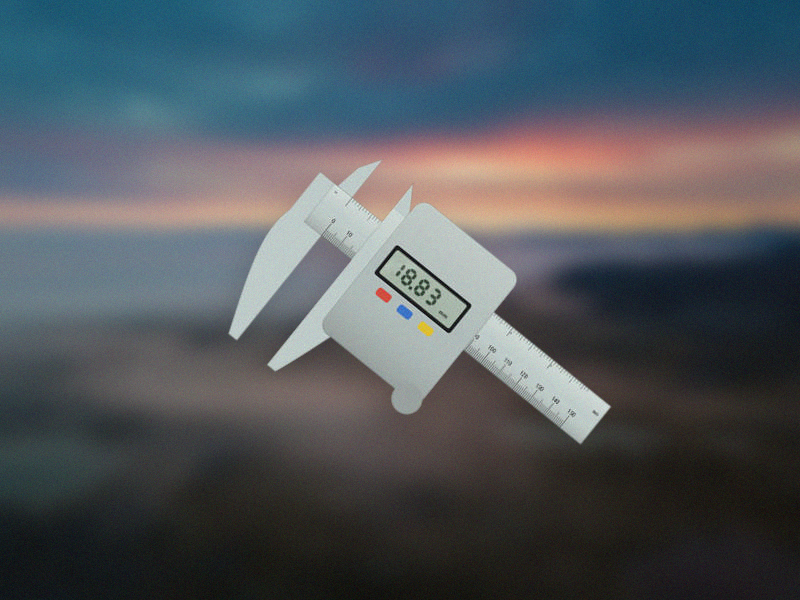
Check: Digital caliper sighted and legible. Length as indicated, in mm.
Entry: 18.83 mm
